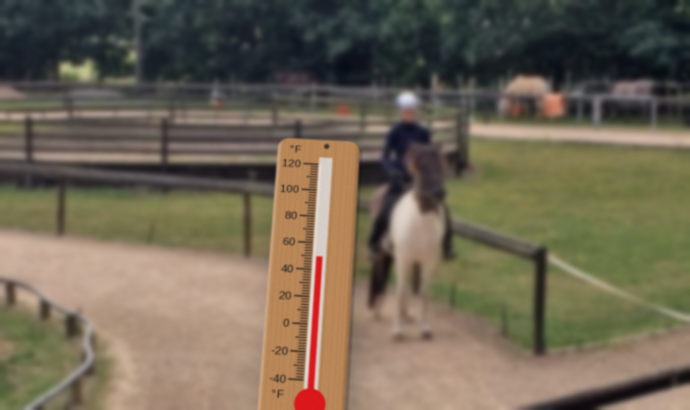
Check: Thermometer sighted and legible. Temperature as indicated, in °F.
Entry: 50 °F
